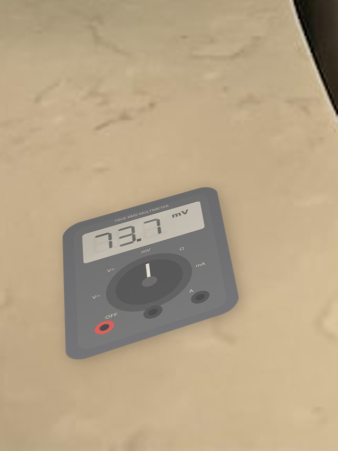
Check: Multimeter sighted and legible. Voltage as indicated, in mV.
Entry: 73.7 mV
